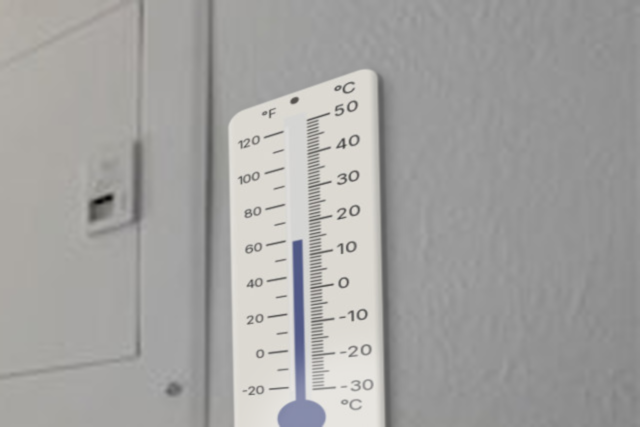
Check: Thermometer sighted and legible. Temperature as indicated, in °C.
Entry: 15 °C
